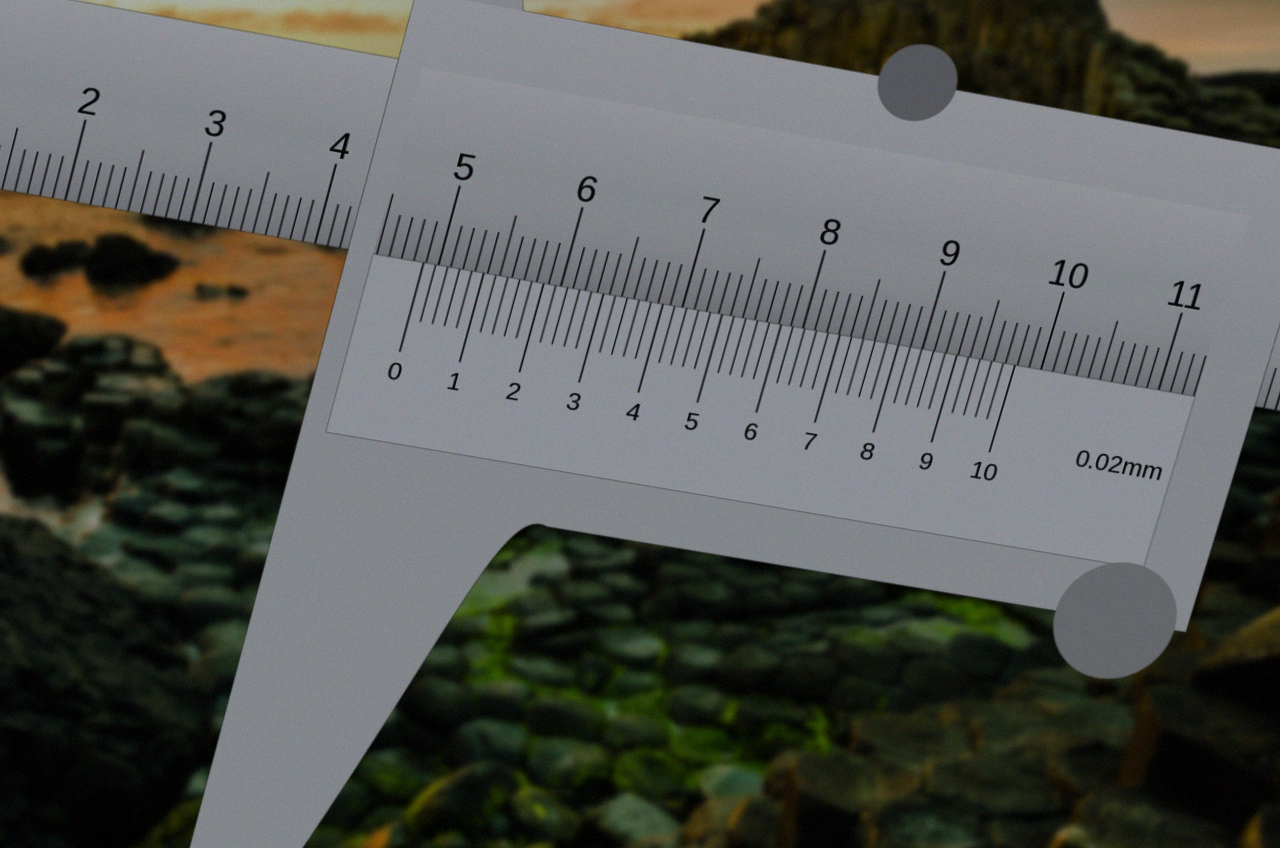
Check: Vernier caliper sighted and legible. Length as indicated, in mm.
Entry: 48.8 mm
